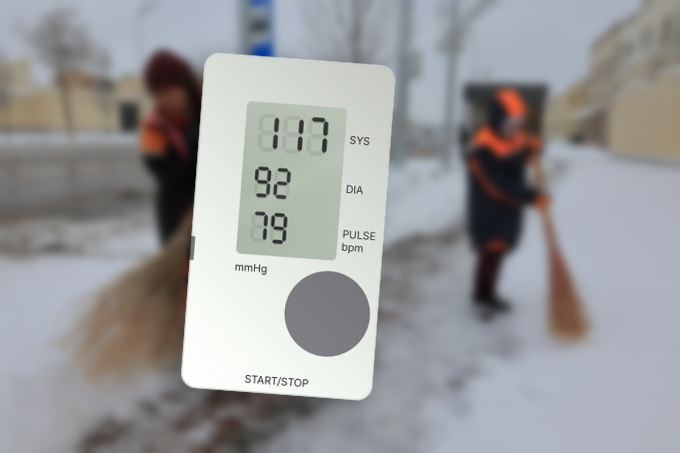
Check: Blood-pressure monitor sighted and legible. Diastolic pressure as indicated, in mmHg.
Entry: 92 mmHg
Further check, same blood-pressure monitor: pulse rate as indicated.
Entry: 79 bpm
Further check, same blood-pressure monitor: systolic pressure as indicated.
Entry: 117 mmHg
